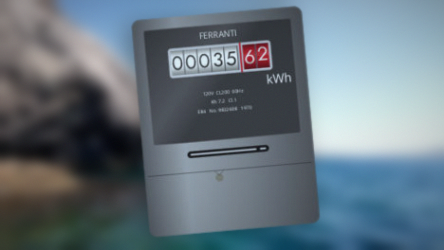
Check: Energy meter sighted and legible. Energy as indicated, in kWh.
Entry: 35.62 kWh
